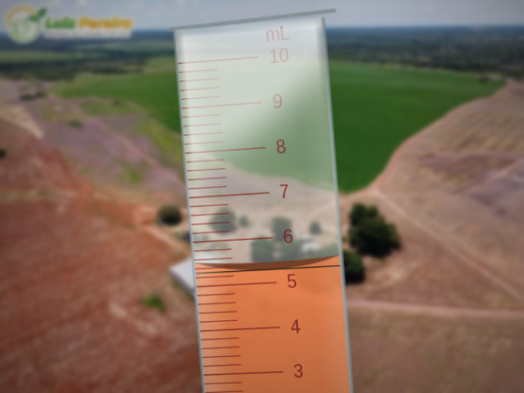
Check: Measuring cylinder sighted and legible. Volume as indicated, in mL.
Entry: 5.3 mL
